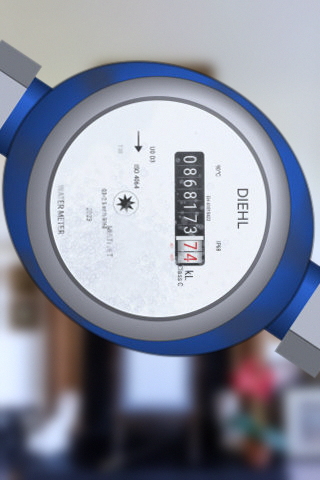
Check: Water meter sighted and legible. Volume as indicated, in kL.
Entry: 868173.74 kL
